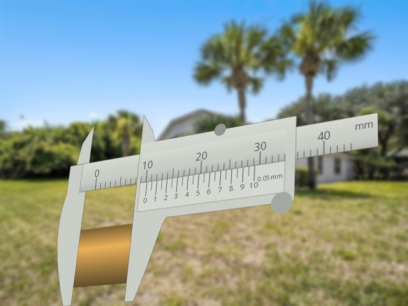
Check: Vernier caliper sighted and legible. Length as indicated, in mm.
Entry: 10.2 mm
